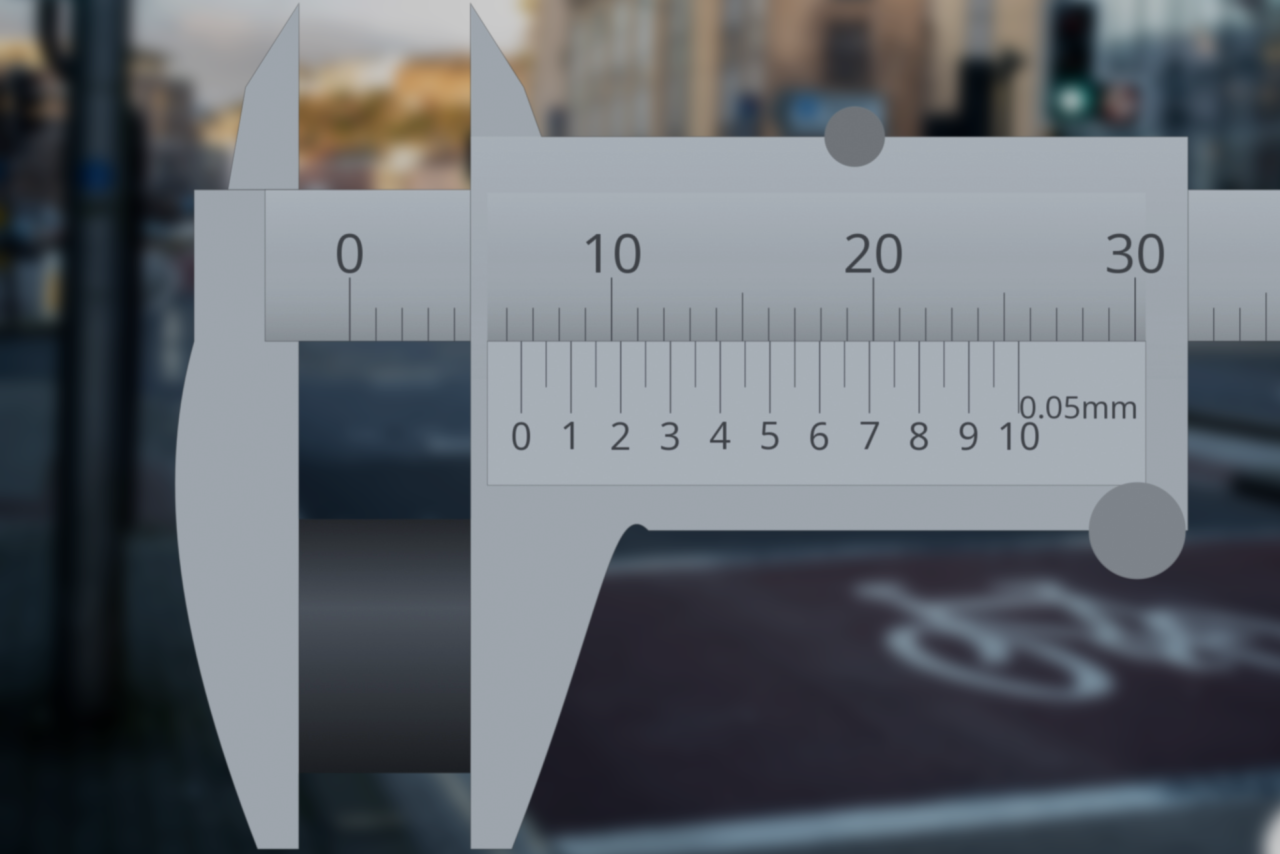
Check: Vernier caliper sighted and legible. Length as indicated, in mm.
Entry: 6.55 mm
